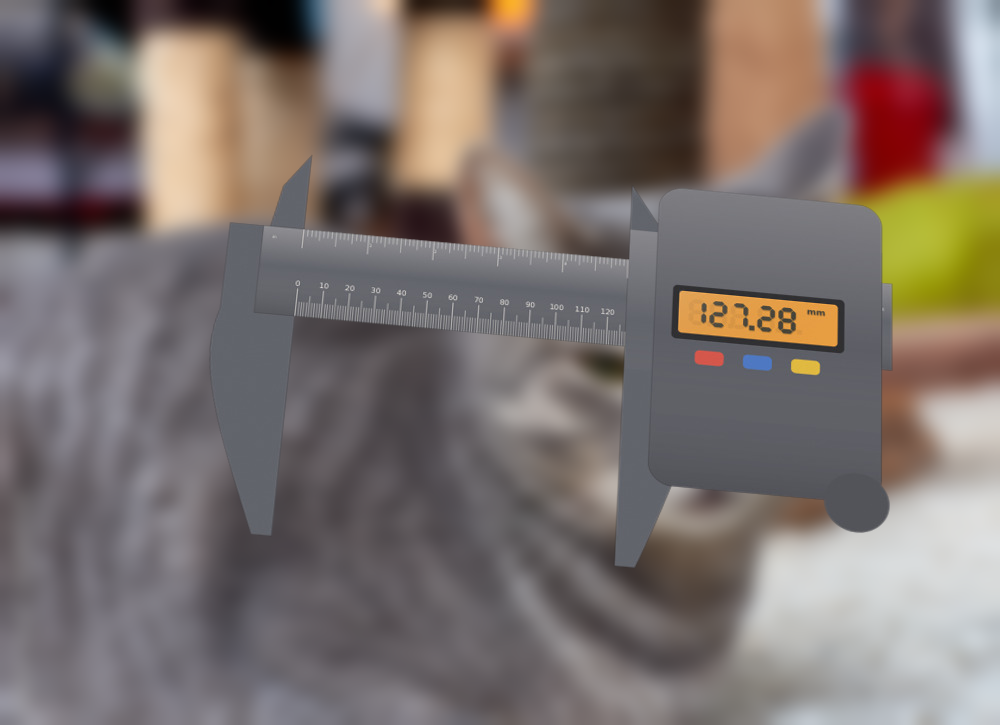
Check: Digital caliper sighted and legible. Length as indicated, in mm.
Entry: 127.28 mm
